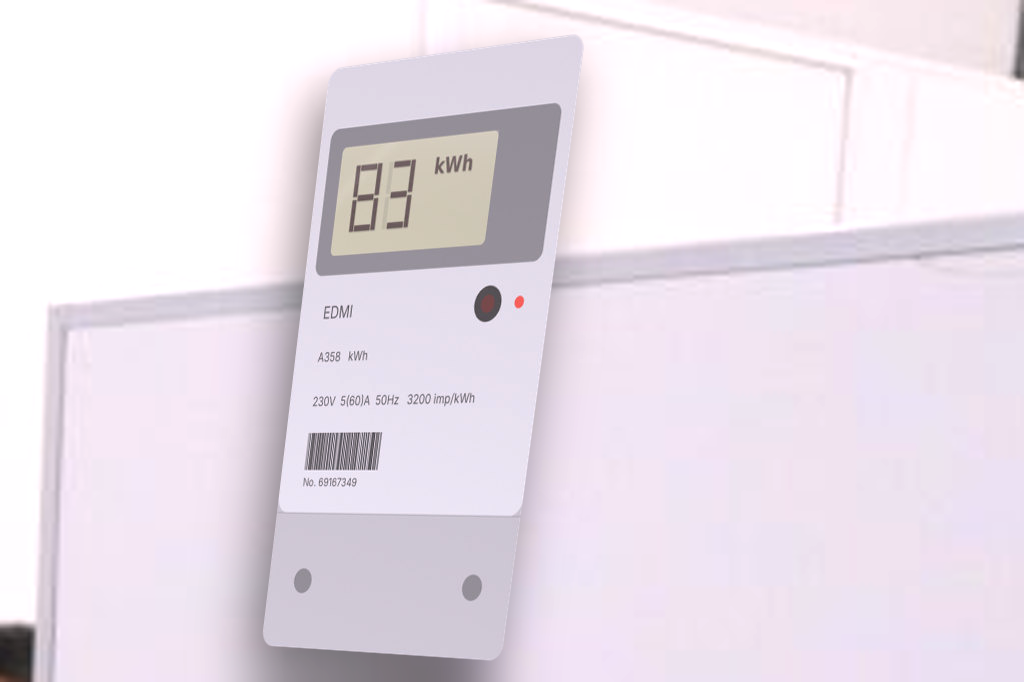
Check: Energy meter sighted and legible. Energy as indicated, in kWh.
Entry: 83 kWh
